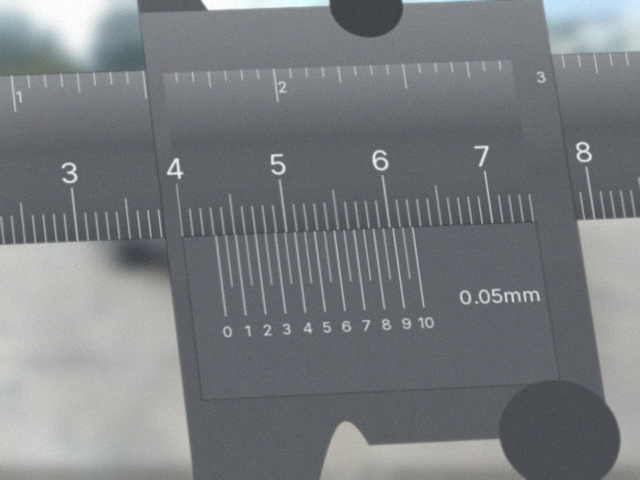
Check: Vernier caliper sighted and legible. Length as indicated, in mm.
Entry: 43.2 mm
